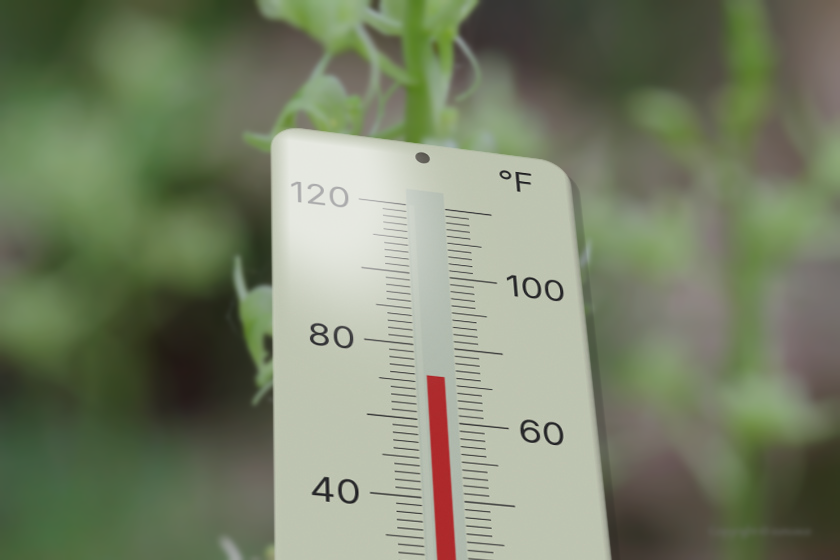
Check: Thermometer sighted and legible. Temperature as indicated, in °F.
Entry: 72 °F
